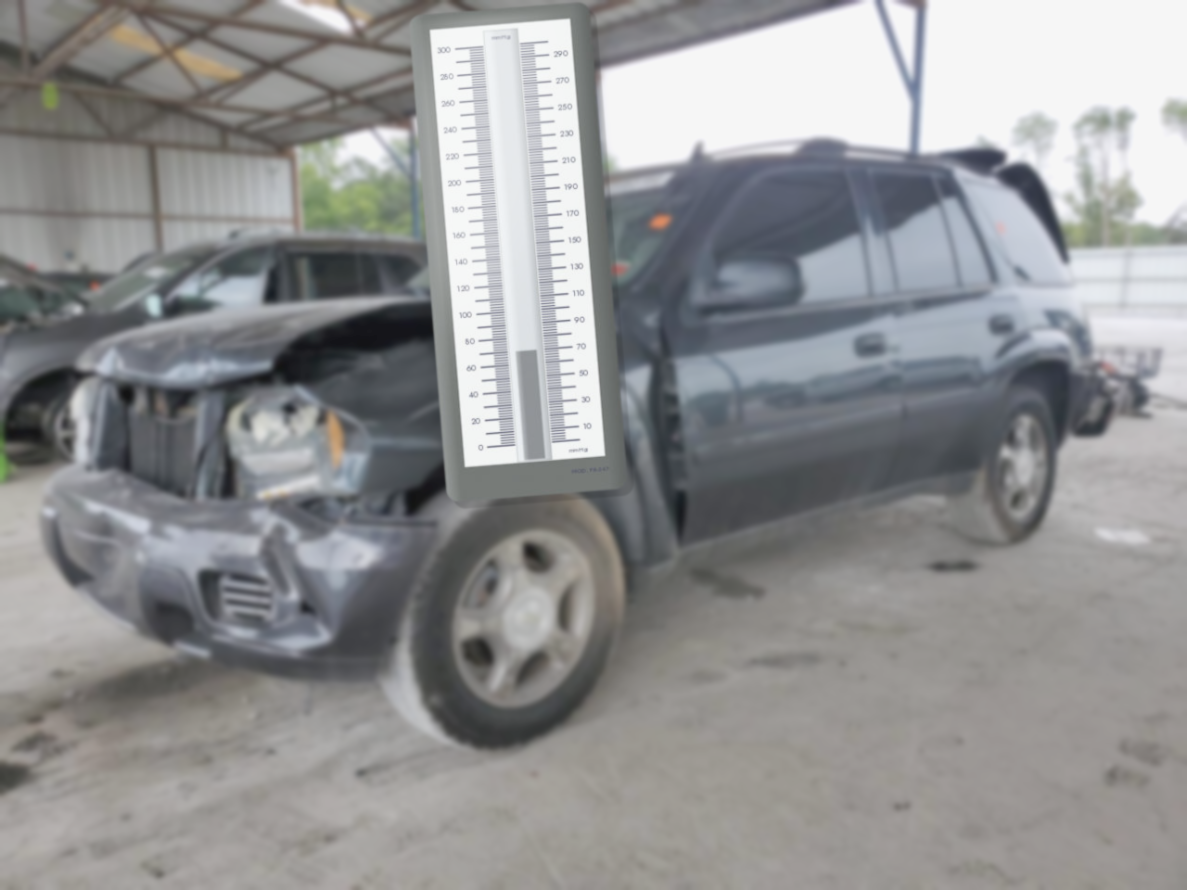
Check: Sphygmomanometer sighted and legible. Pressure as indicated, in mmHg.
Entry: 70 mmHg
